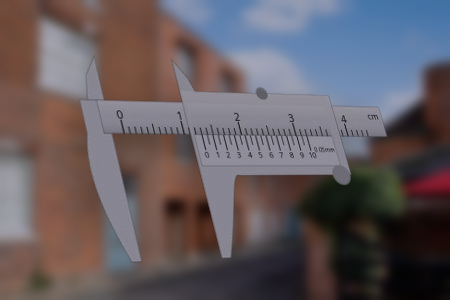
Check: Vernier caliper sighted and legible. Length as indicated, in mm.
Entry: 13.0 mm
